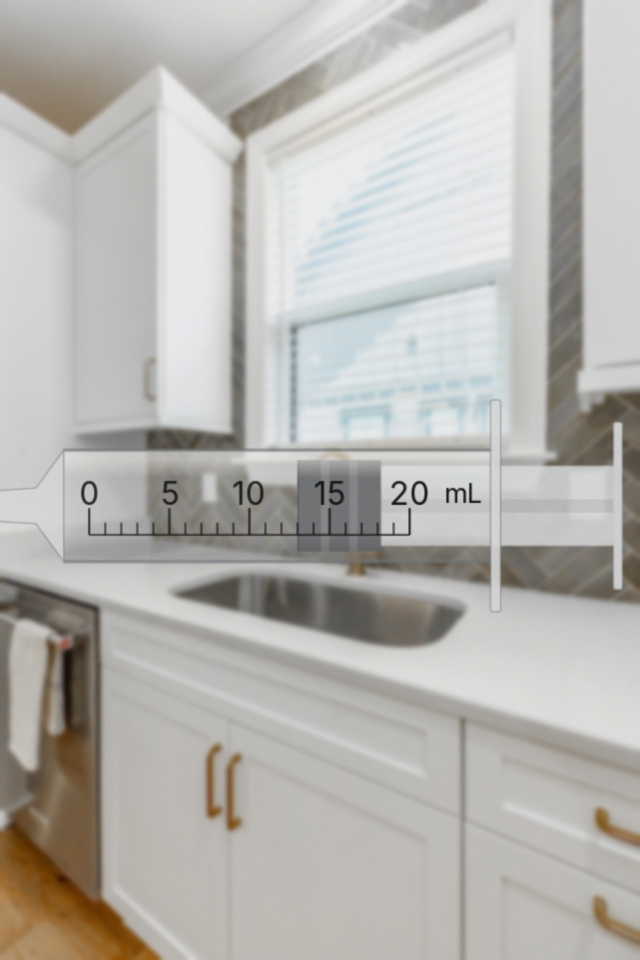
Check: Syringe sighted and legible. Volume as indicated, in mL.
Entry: 13 mL
